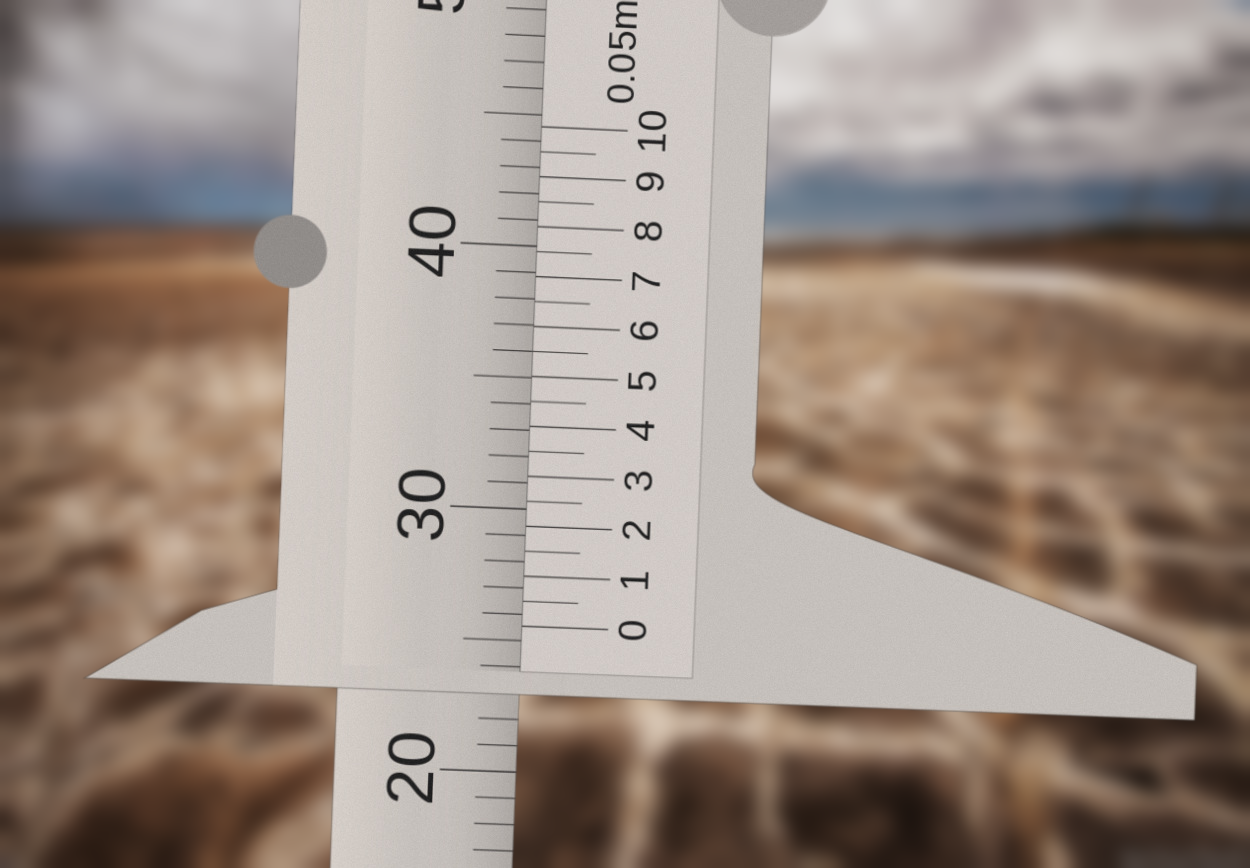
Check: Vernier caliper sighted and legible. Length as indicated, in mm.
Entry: 25.55 mm
